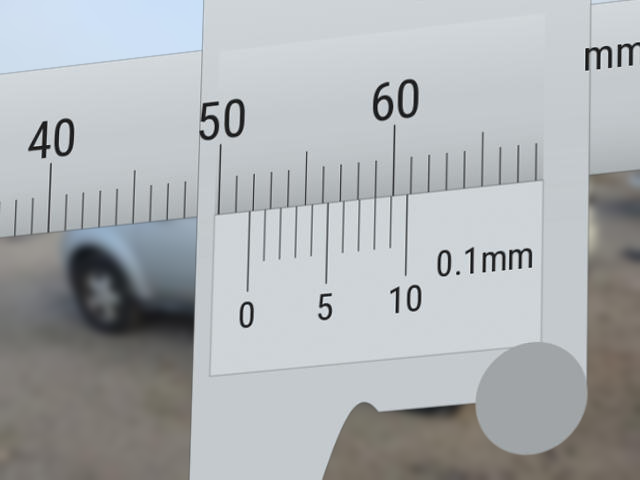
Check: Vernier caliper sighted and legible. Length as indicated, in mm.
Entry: 51.8 mm
